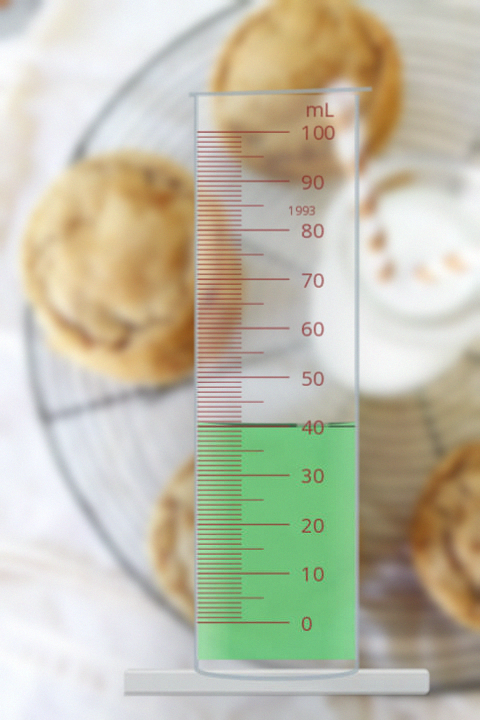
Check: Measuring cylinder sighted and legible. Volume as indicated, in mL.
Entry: 40 mL
